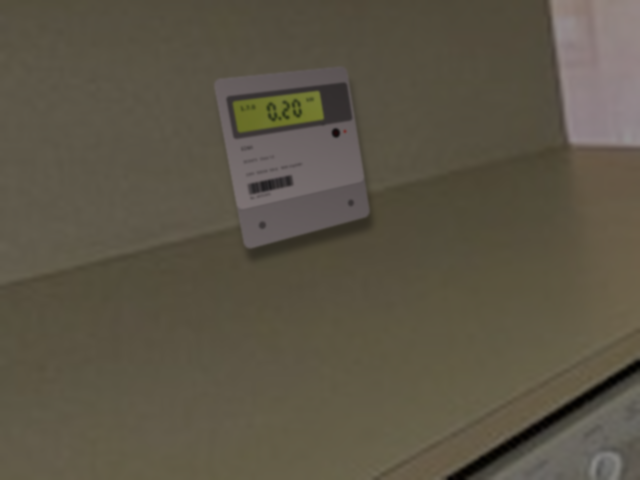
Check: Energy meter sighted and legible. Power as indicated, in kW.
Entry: 0.20 kW
